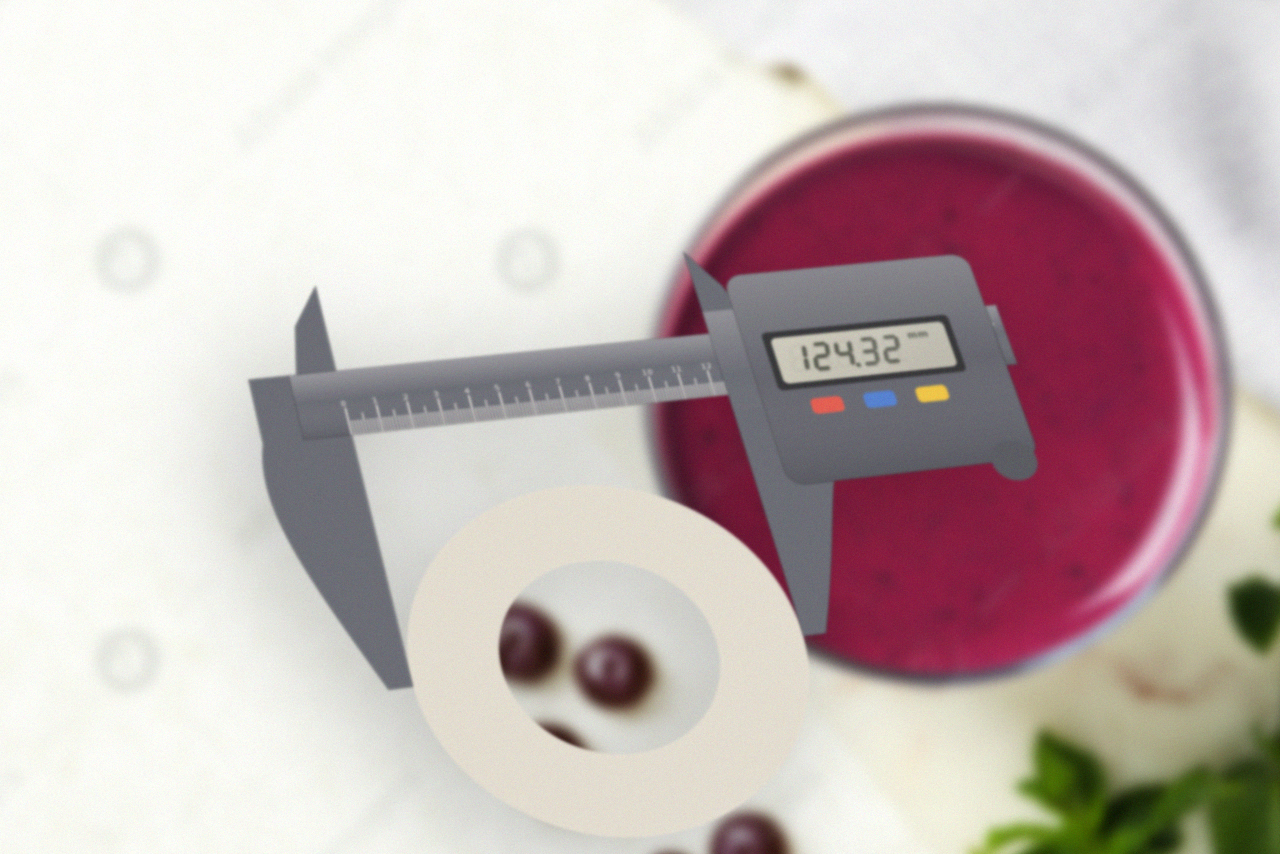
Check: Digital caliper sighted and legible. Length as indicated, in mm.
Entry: 124.32 mm
